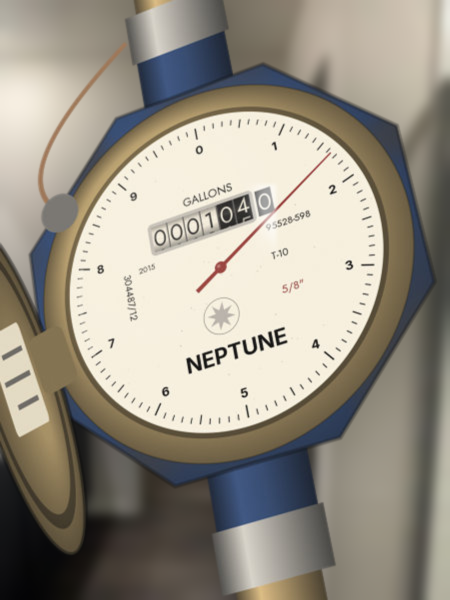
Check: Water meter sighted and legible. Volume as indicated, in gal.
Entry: 1041.6 gal
